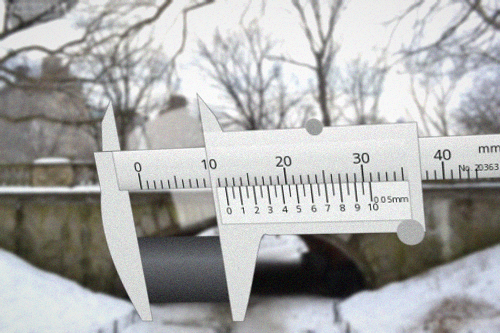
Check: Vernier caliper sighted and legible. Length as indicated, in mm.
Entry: 11.8 mm
